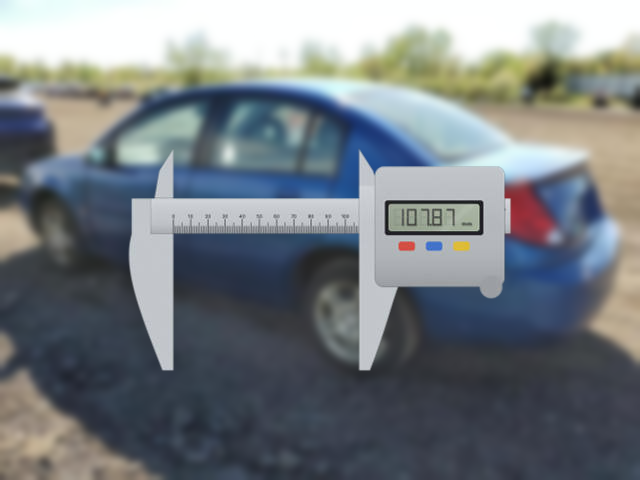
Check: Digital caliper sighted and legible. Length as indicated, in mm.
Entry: 107.87 mm
